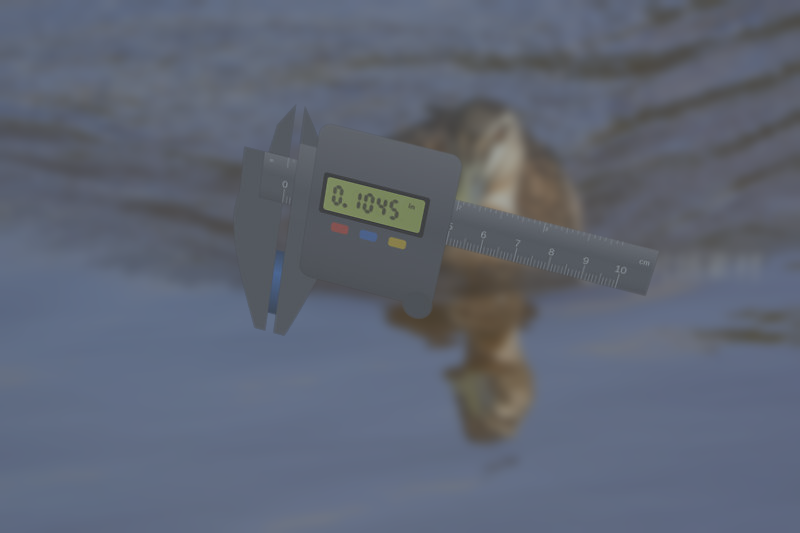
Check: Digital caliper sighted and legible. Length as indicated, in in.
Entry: 0.1045 in
